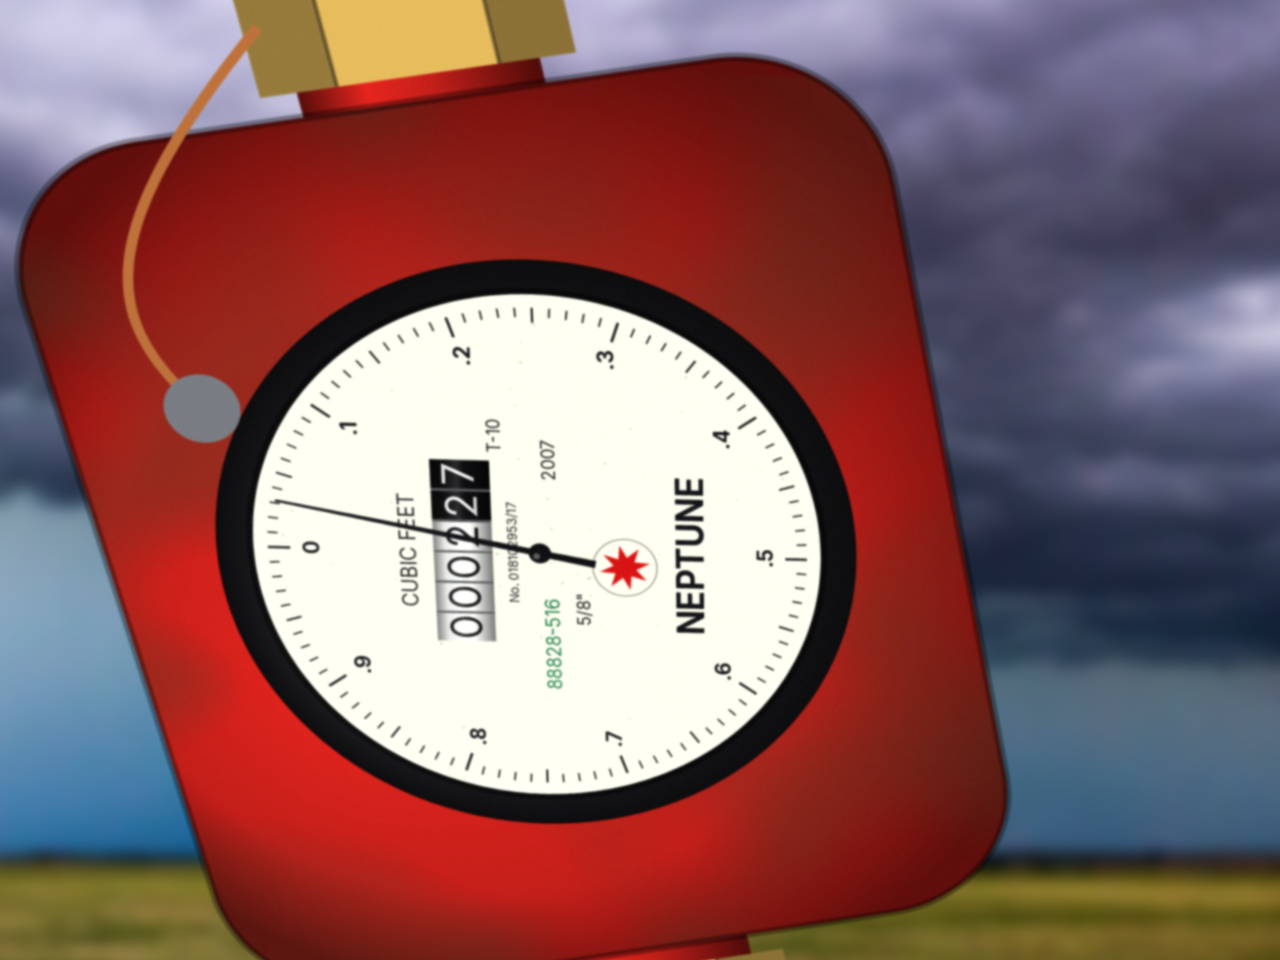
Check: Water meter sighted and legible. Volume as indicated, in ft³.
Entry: 227.03 ft³
